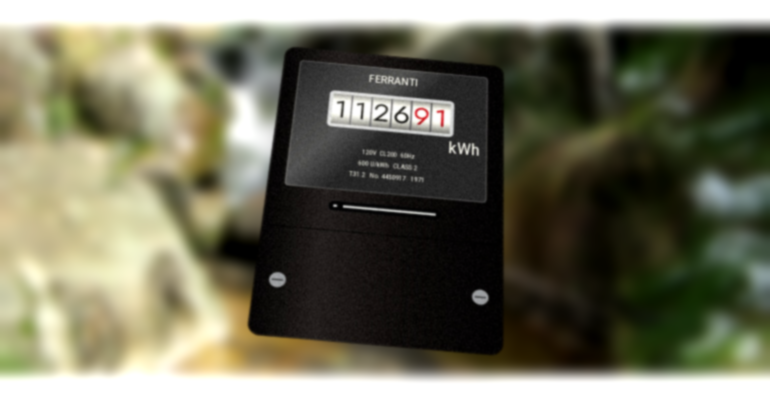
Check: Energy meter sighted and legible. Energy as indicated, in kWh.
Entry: 1126.91 kWh
